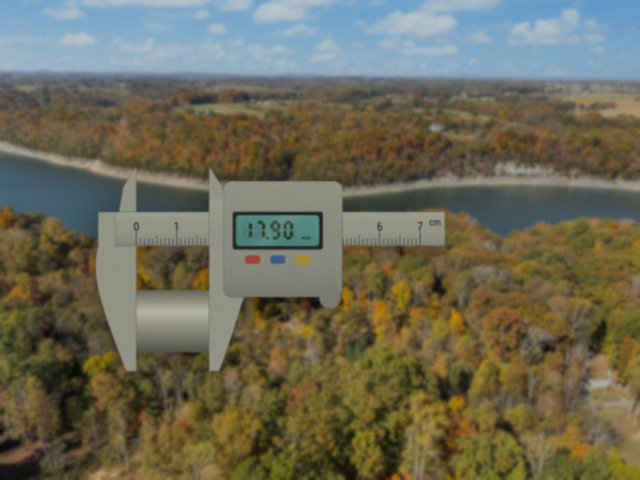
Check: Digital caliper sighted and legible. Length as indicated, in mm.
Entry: 17.90 mm
